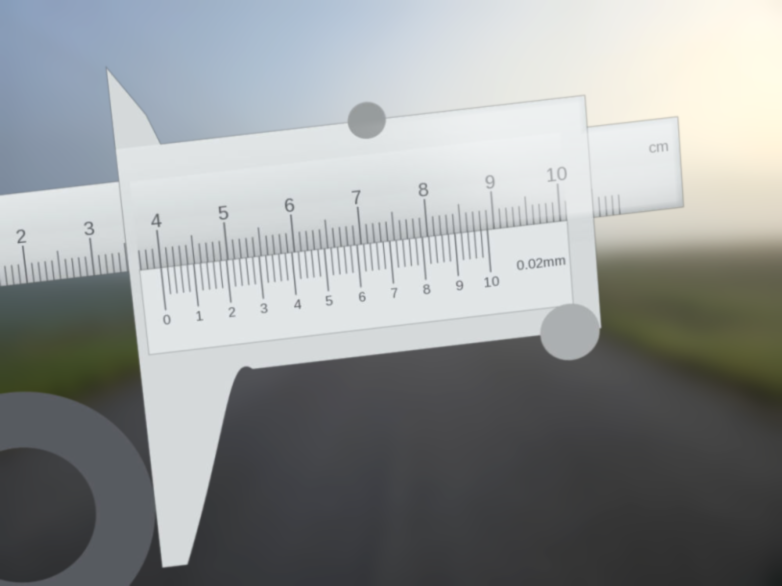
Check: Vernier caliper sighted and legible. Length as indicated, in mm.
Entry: 40.0 mm
